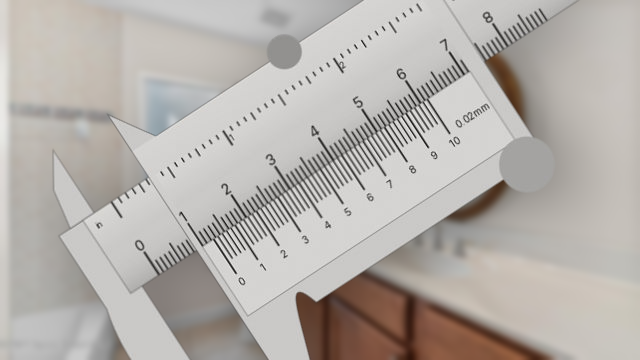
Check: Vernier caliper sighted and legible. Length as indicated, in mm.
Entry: 12.5 mm
